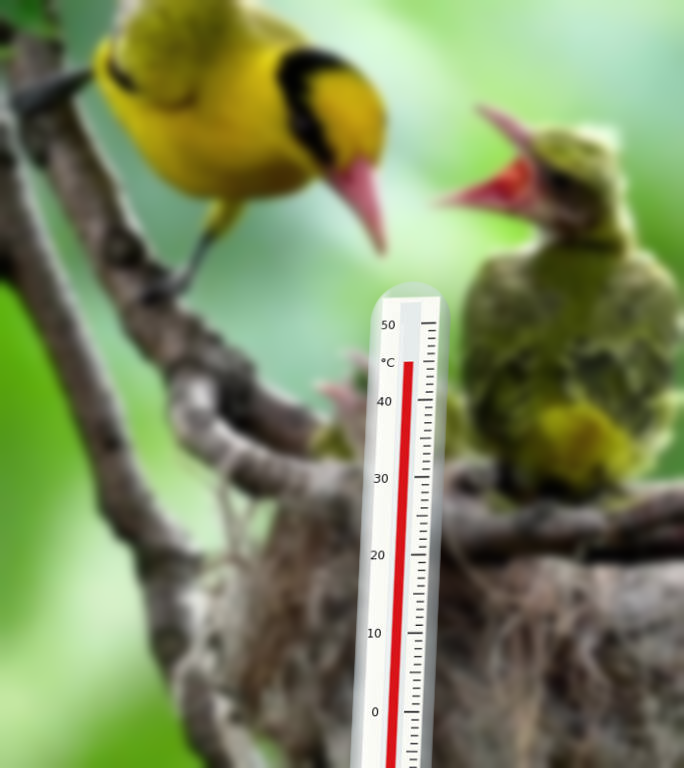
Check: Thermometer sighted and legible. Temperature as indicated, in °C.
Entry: 45 °C
